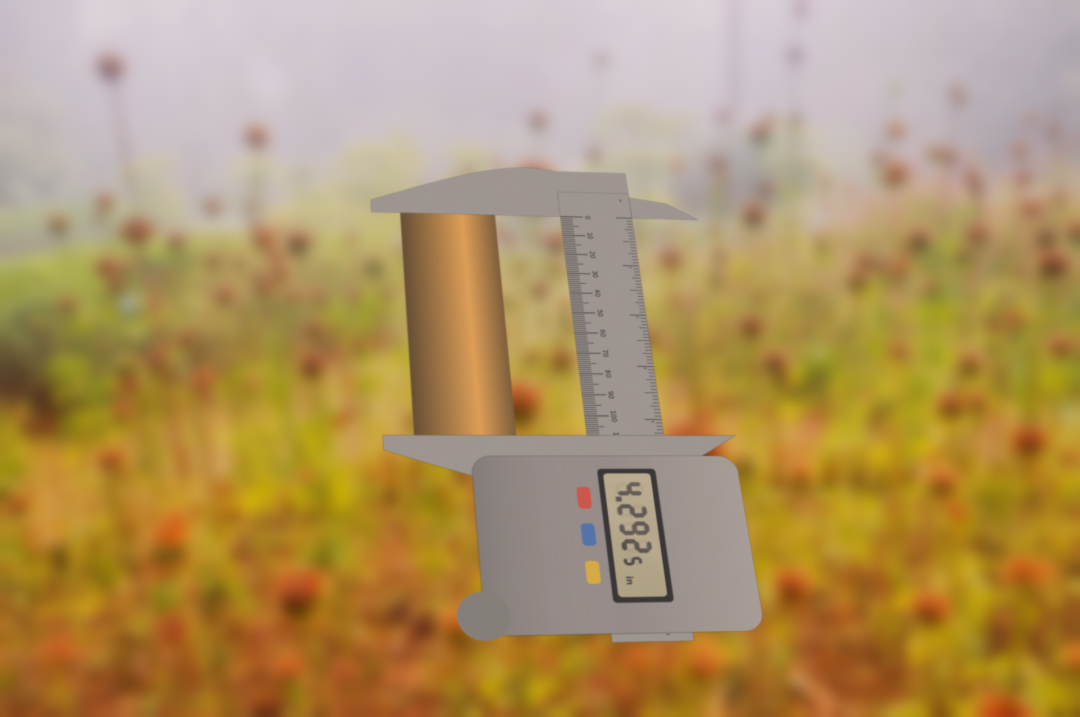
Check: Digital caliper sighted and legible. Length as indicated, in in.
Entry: 4.2925 in
